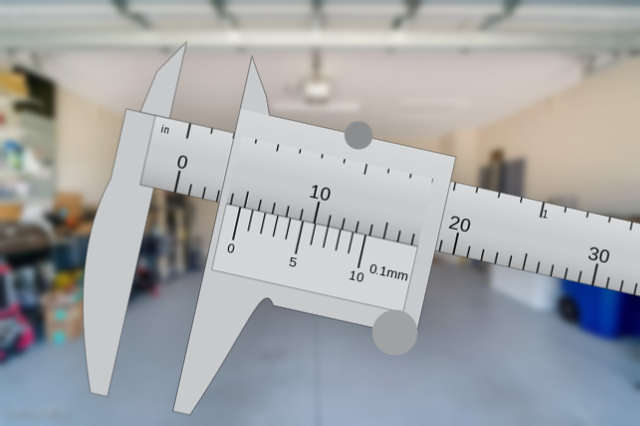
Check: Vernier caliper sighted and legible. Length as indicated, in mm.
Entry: 4.7 mm
